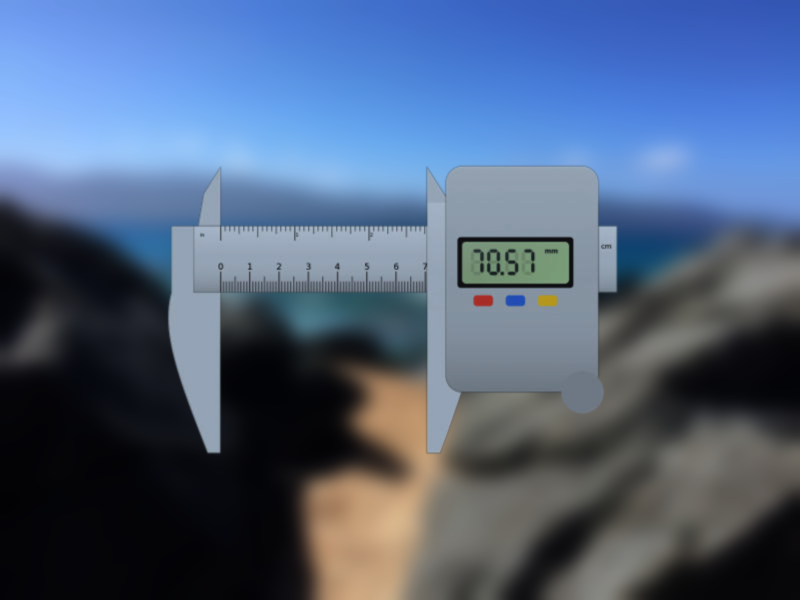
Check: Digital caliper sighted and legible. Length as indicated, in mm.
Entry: 70.57 mm
